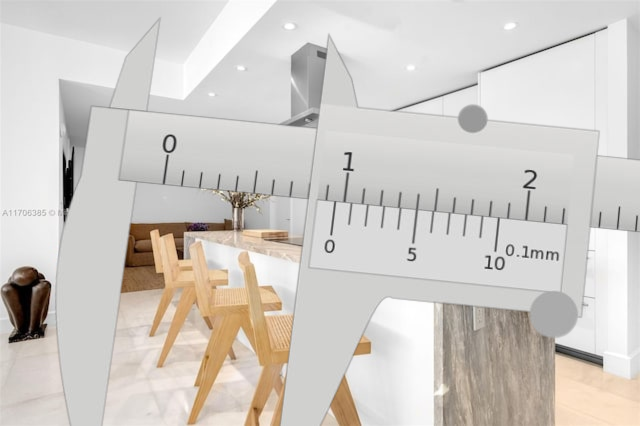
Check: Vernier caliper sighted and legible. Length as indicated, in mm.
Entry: 9.5 mm
